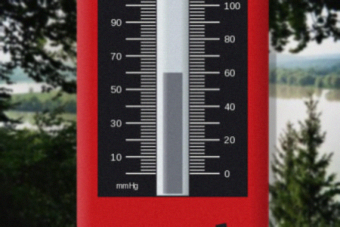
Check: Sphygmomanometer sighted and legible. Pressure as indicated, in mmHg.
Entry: 60 mmHg
